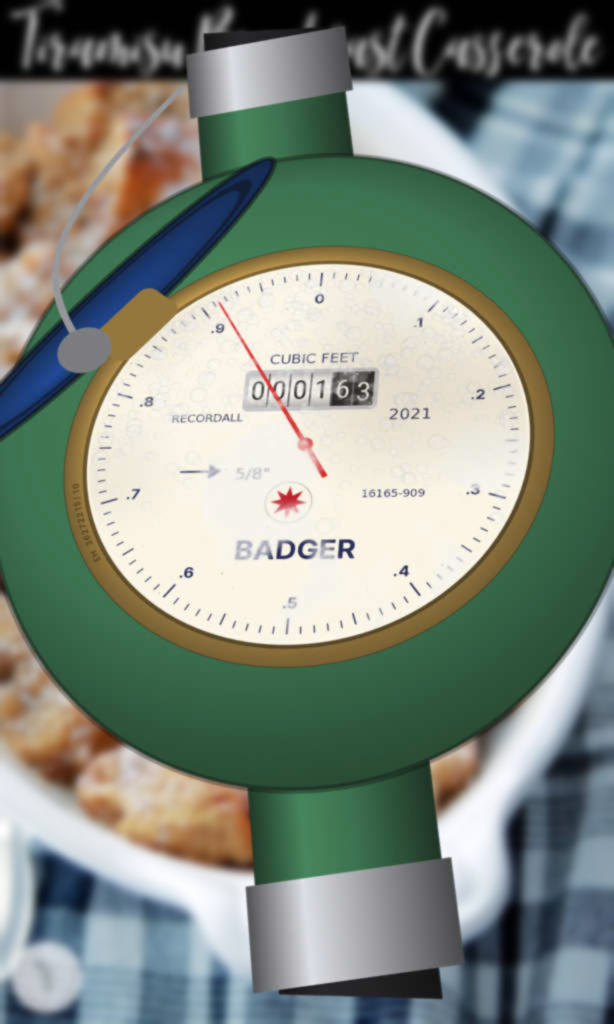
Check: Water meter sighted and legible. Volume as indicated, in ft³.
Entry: 162.91 ft³
